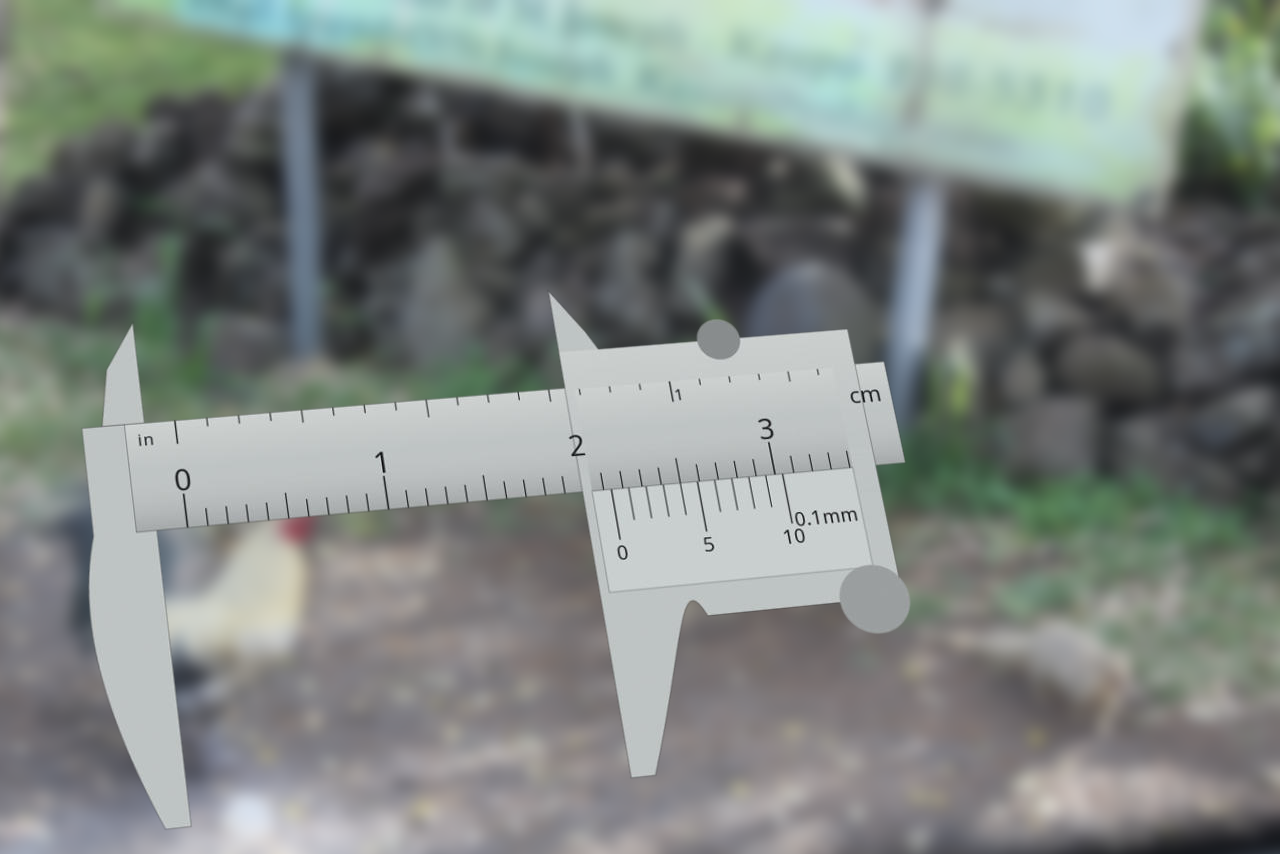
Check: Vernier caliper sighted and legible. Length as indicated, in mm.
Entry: 21.4 mm
